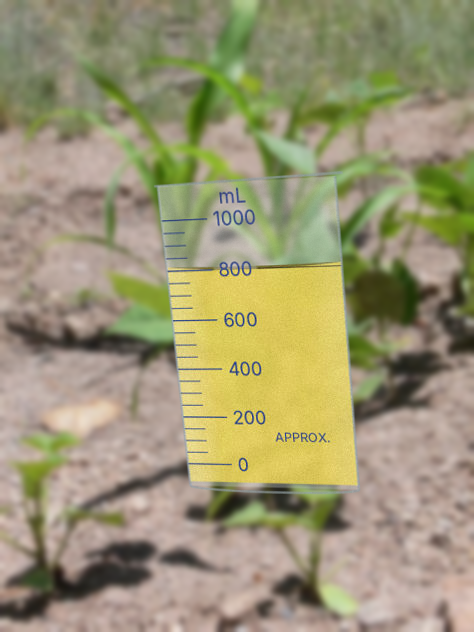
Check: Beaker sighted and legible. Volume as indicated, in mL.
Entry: 800 mL
